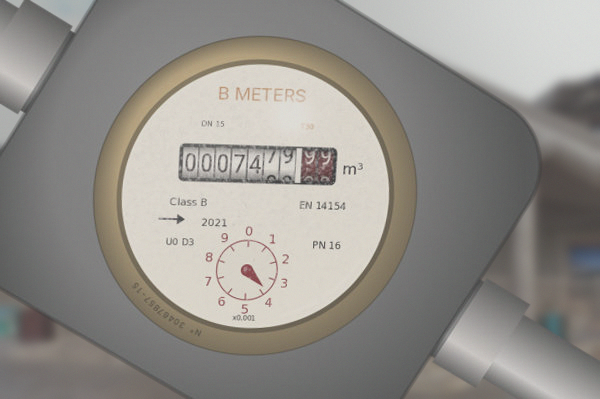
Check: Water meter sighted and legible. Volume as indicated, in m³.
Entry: 7479.993 m³
